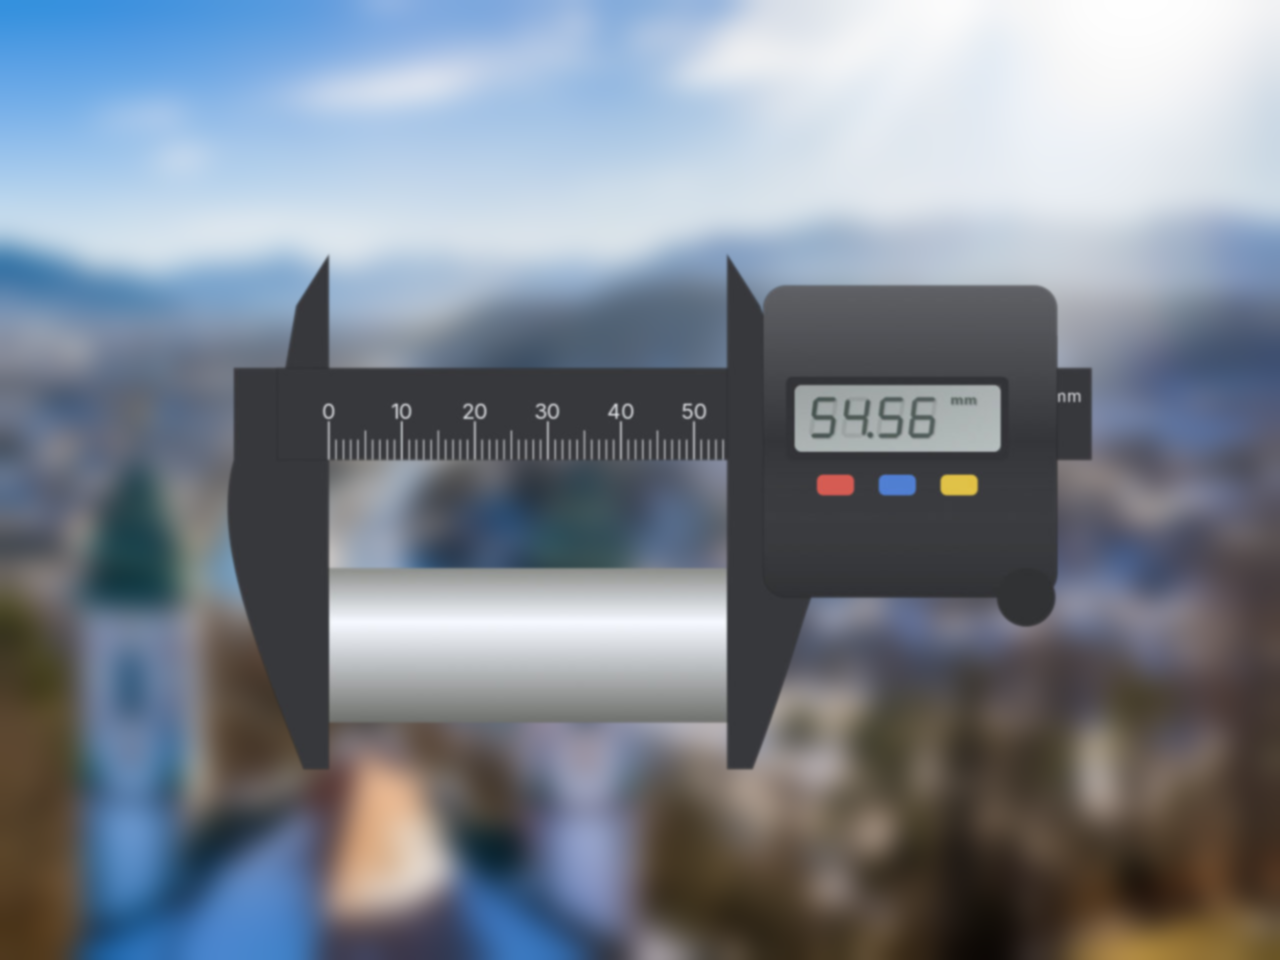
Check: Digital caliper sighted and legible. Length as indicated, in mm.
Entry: 54.56 mm
